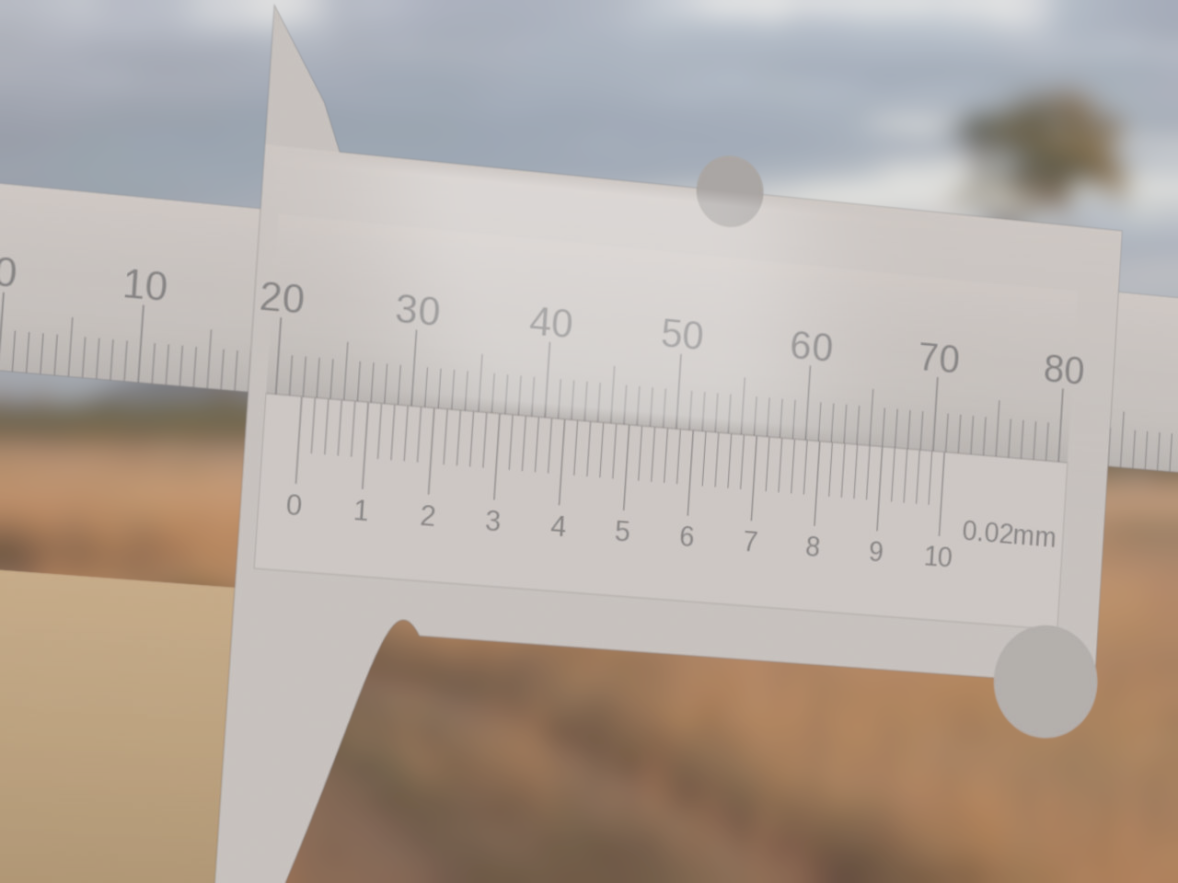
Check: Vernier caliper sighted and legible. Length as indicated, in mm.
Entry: 21.9 mm
